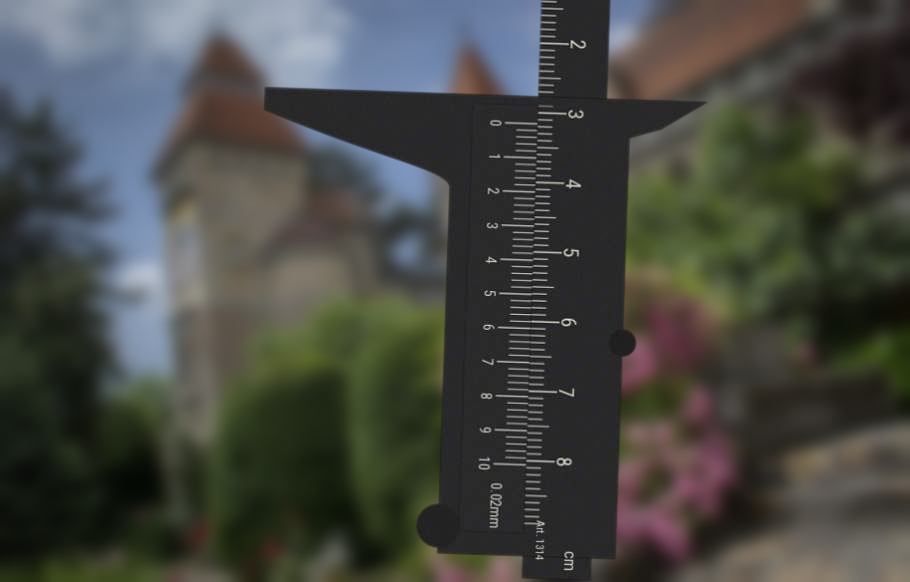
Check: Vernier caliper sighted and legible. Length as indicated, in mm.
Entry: 31.6 mm
